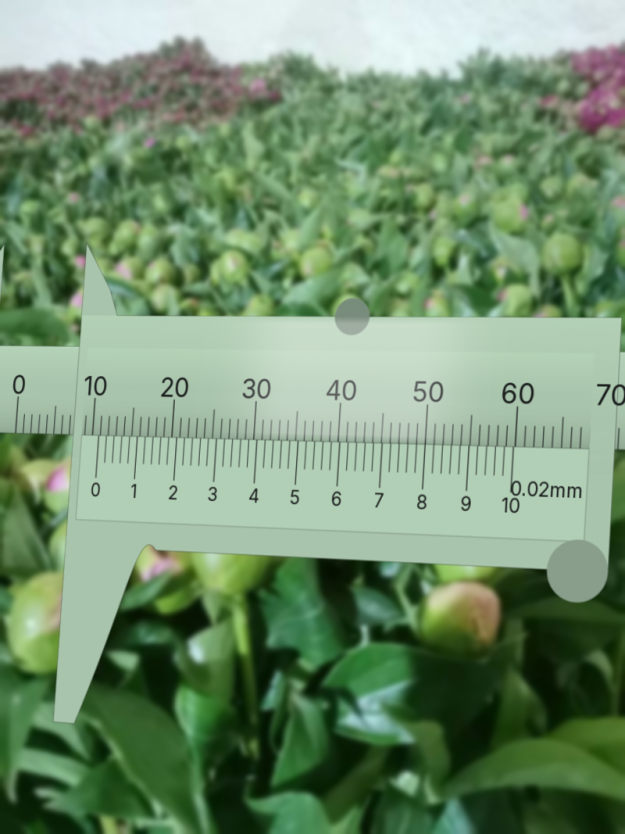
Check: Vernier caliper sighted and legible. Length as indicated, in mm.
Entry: 10.8 mm
